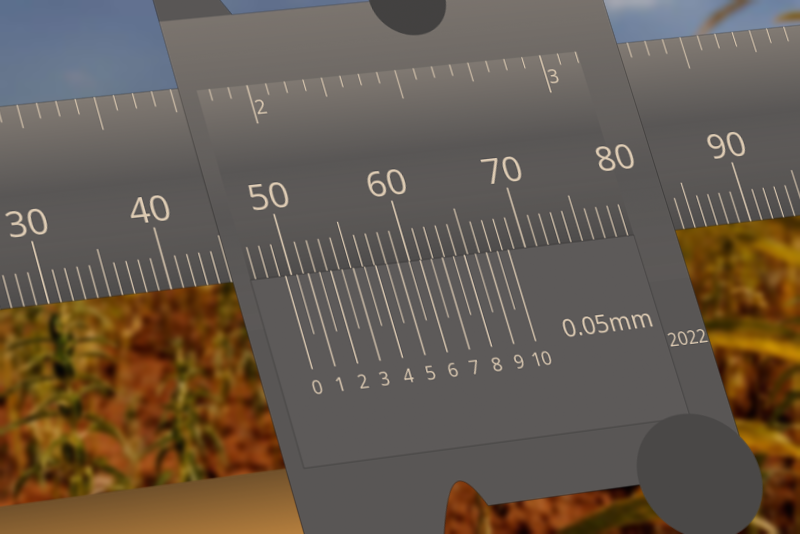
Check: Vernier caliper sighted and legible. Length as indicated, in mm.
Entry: 49.5 mm
